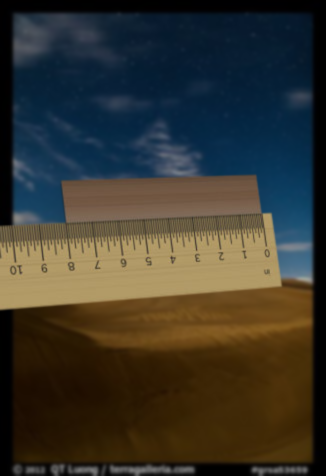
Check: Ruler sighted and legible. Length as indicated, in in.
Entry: 8 in
